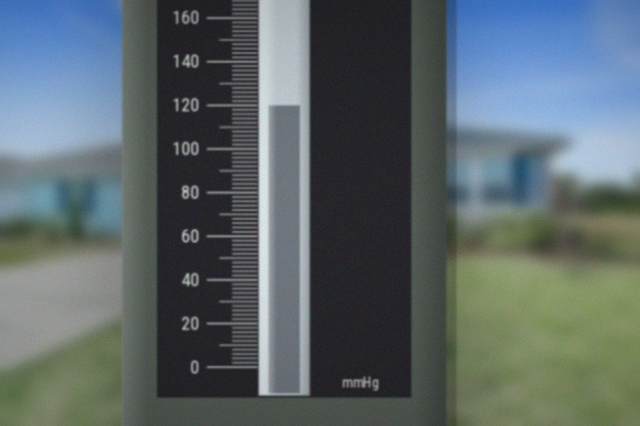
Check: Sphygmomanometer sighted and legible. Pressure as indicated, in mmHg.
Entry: 120 mmHg
